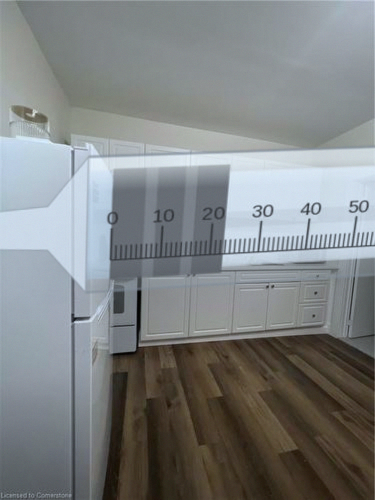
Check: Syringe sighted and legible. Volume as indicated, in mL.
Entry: 0 mL
